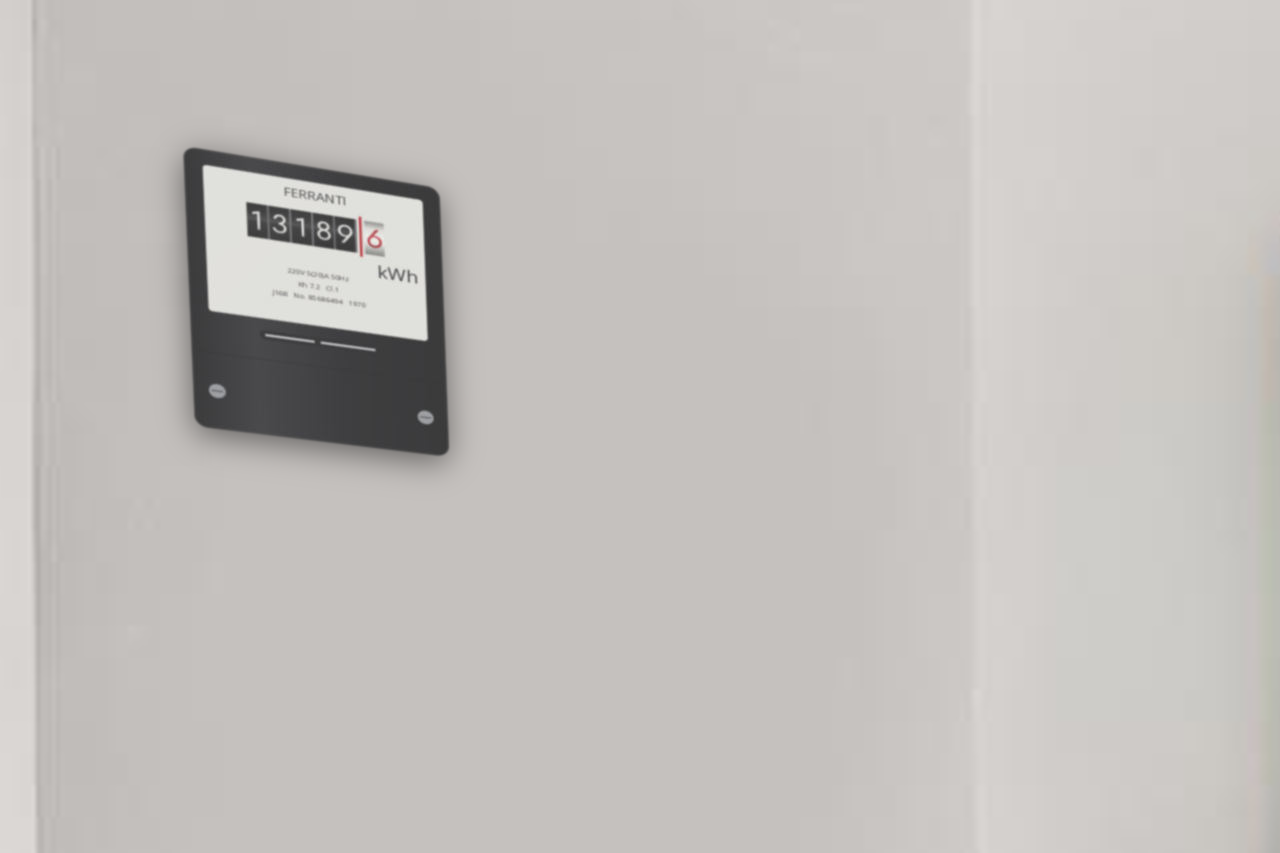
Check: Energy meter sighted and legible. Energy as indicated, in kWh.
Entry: 13189.6 kWh
